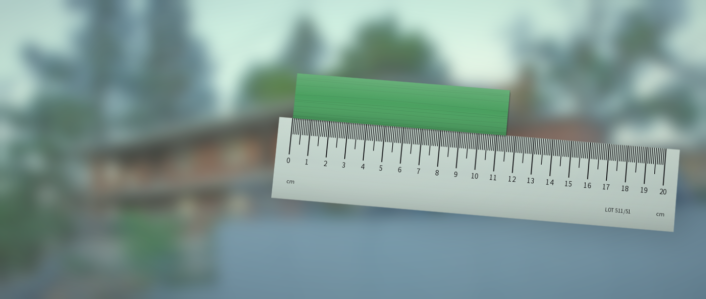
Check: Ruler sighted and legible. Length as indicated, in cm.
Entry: 11.5 cm
